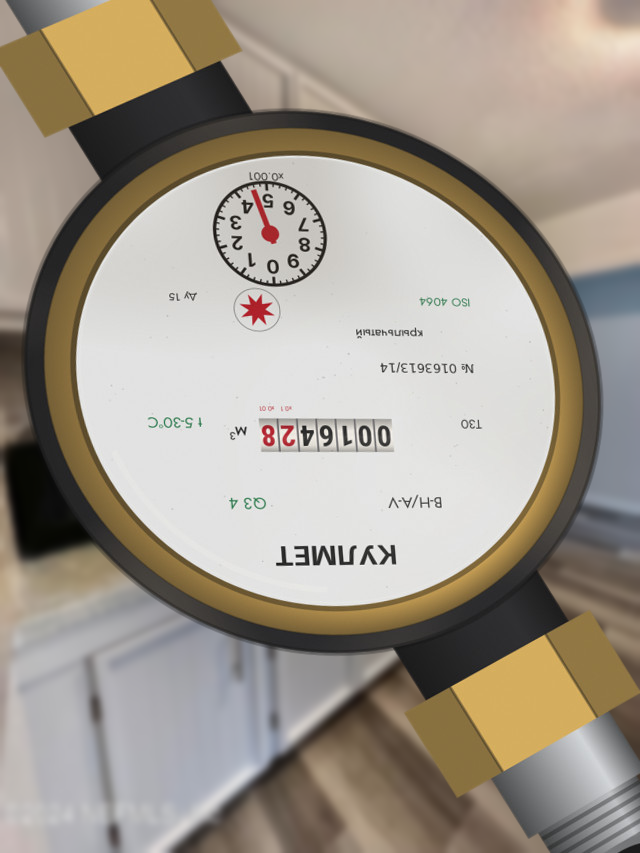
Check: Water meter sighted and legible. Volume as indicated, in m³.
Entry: 164.284 m³
